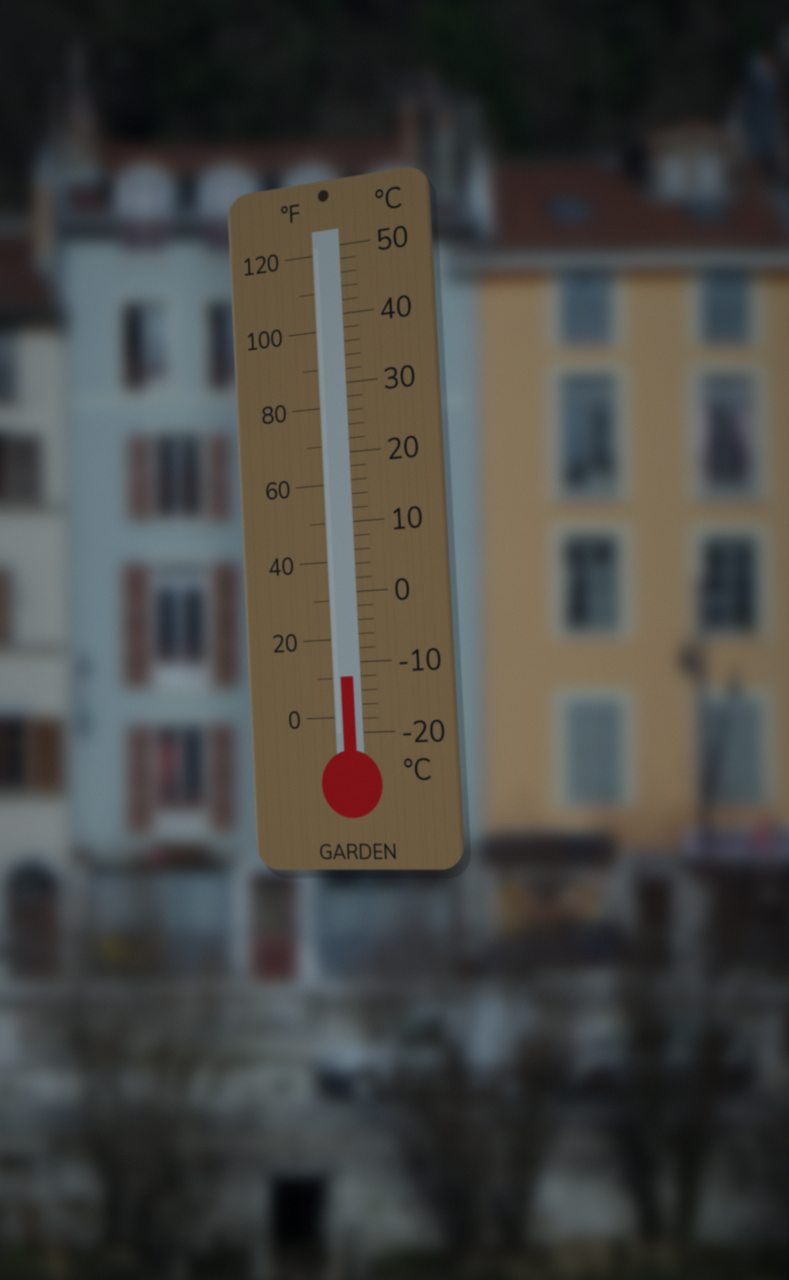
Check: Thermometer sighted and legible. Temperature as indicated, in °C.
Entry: -12 °C
